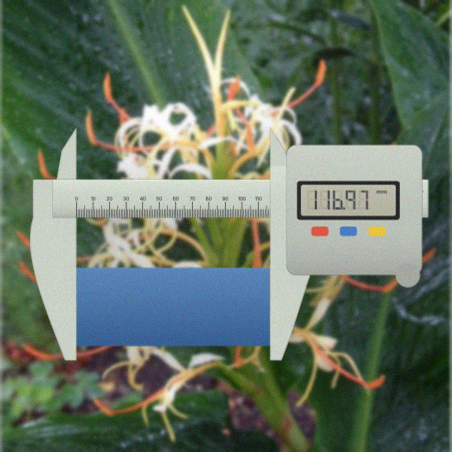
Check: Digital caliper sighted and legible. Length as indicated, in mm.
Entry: 116.97 mm
